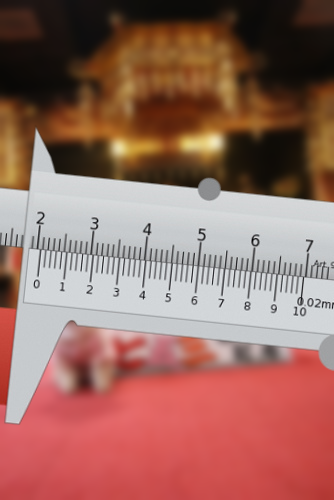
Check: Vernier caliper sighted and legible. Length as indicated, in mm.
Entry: 20.6 mm
